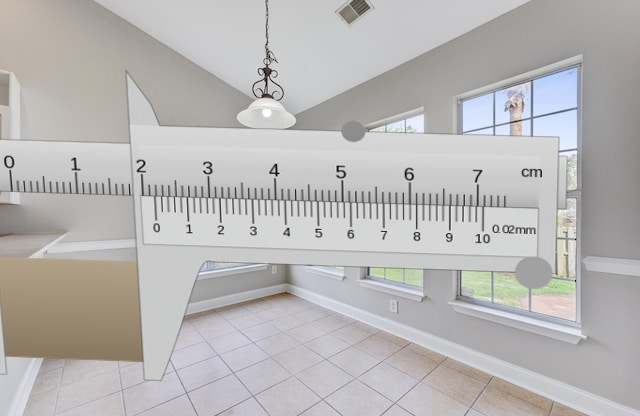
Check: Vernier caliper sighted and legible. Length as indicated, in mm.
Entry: 21.8 mm
